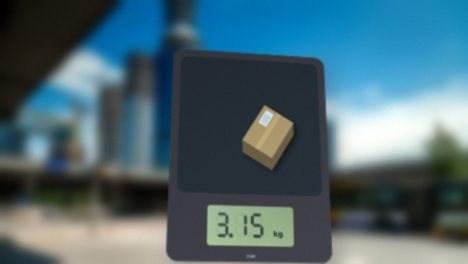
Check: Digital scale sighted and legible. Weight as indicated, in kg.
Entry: 3.15 kg
